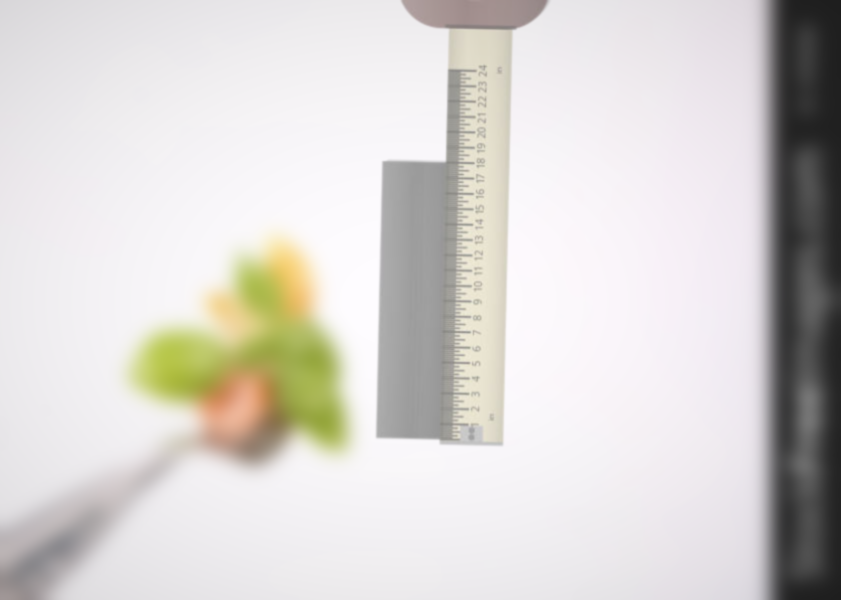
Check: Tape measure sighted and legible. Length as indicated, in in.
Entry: 18 in
